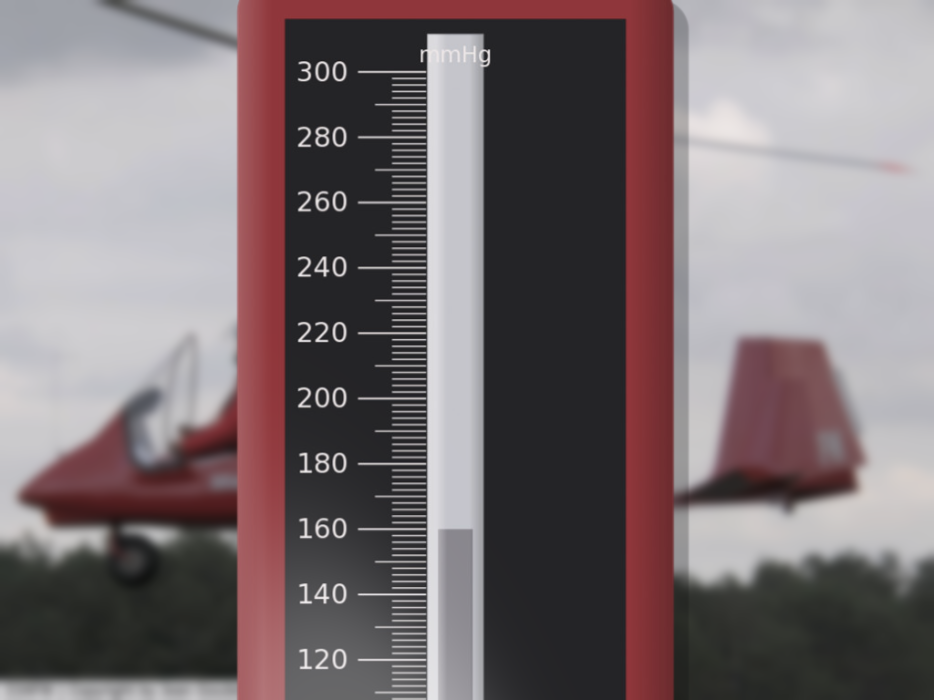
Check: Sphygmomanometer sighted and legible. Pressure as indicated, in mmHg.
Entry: 160 mmHg
